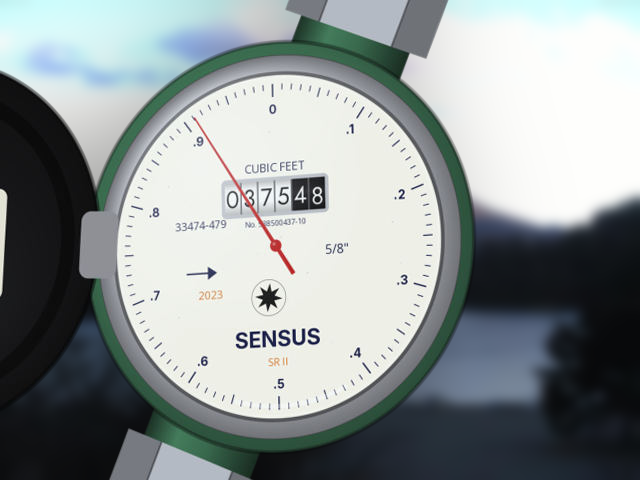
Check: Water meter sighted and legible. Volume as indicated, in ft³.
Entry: 37547.91 ft³
